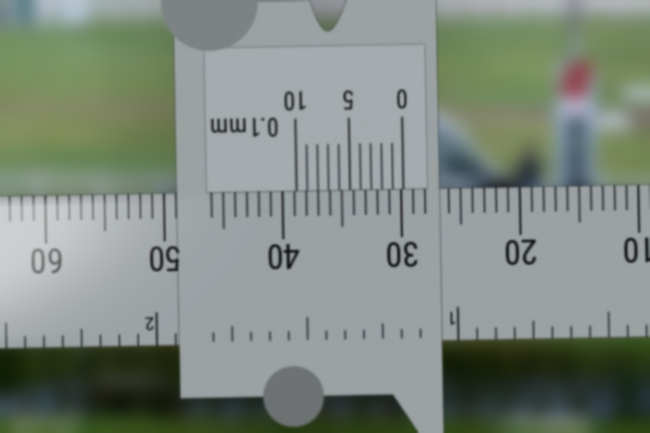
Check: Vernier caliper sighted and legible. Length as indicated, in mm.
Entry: 29.8 mm
